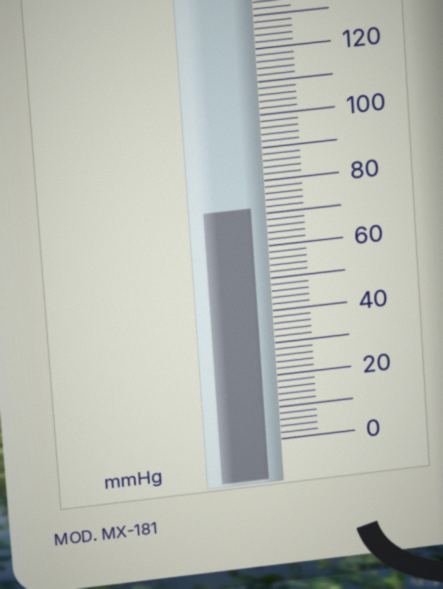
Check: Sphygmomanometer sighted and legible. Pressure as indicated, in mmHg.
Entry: 72 mmHg
